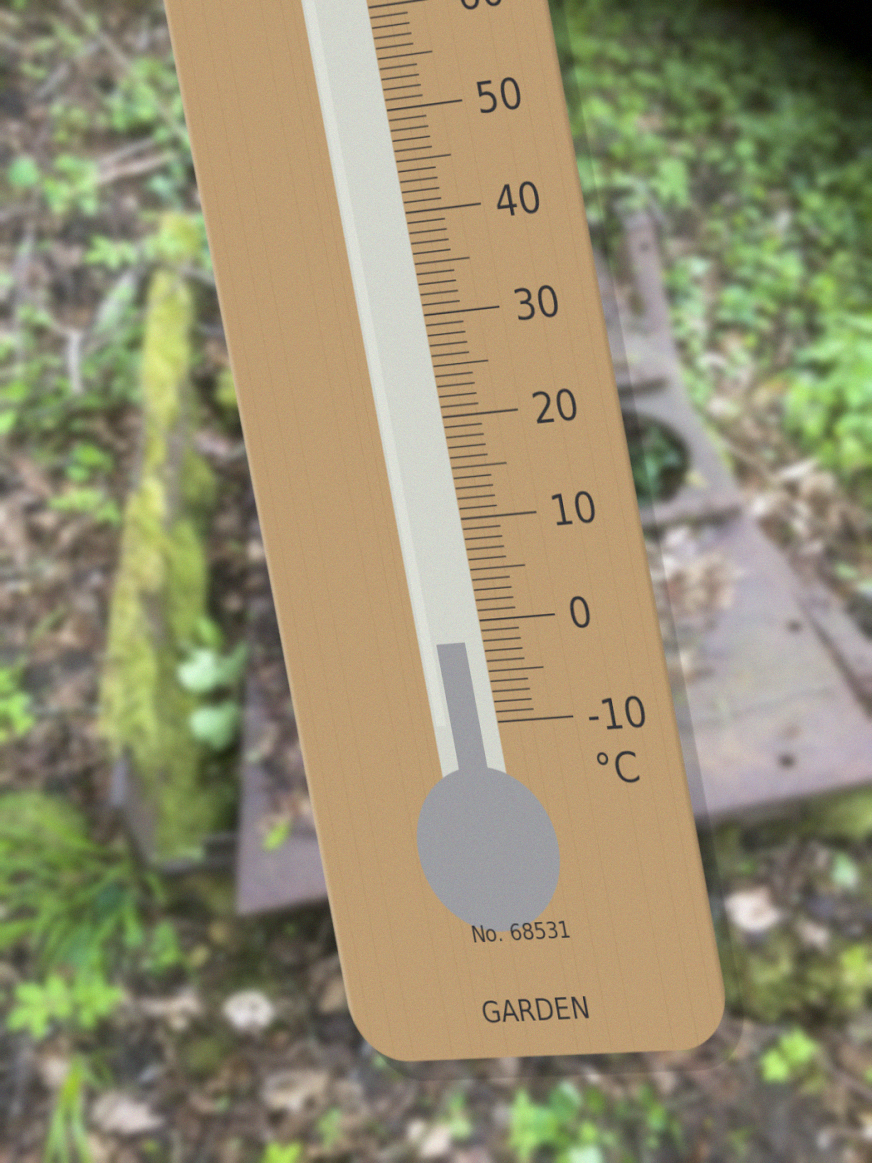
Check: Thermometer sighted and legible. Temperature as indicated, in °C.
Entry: -2 °C
